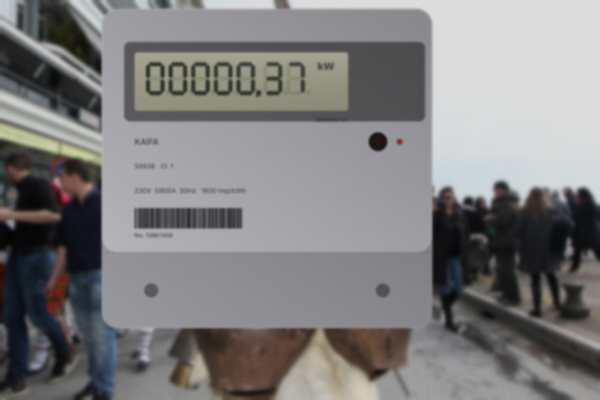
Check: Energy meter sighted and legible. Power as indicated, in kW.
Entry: 0.37 kW
